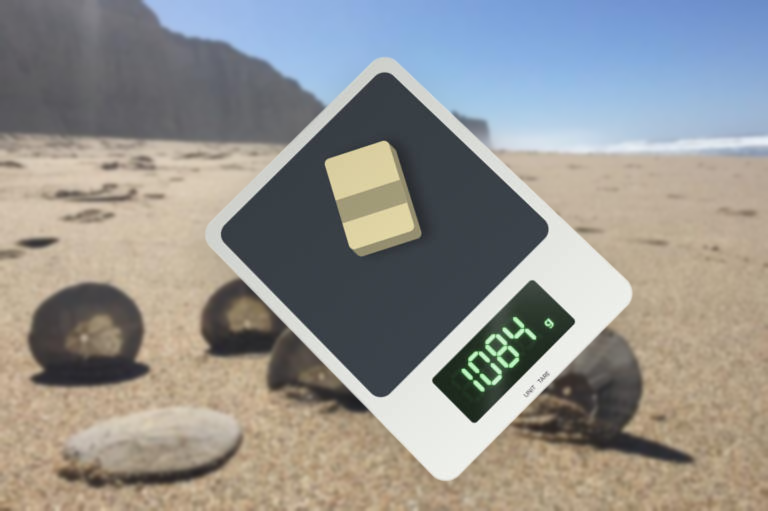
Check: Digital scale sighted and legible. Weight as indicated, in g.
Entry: 1084 g
